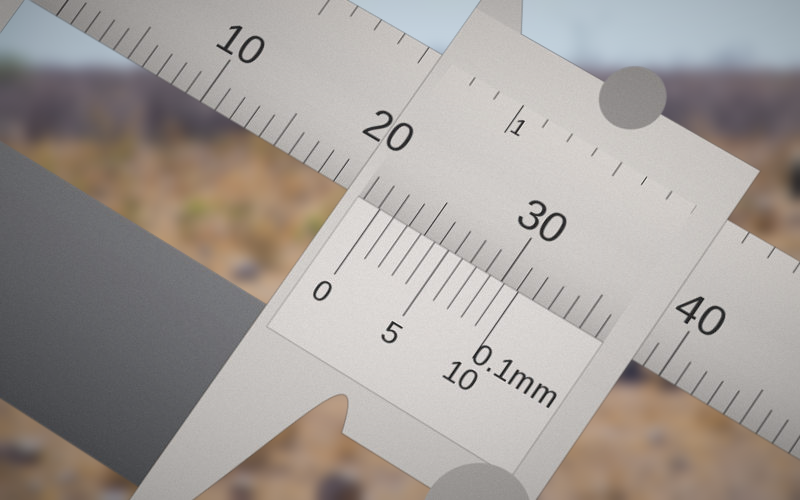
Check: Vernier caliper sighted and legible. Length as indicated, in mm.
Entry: 22.1 mm
